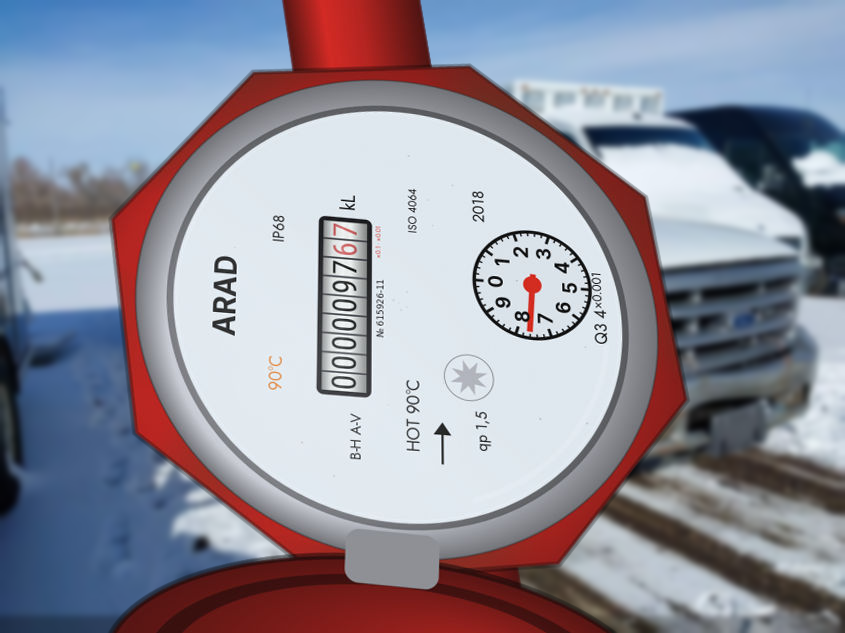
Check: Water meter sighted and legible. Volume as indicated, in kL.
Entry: 97.677 kL
